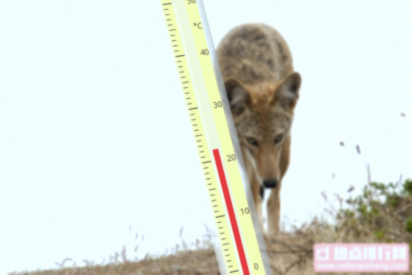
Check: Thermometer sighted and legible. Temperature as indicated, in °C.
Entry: 22 °C
